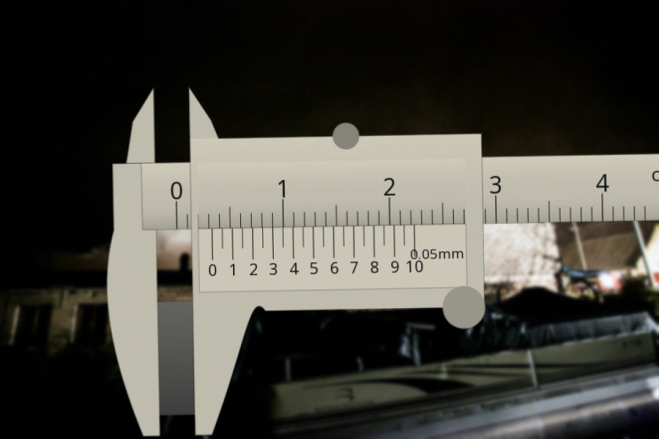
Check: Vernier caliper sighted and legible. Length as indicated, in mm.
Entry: 3.3 mm
